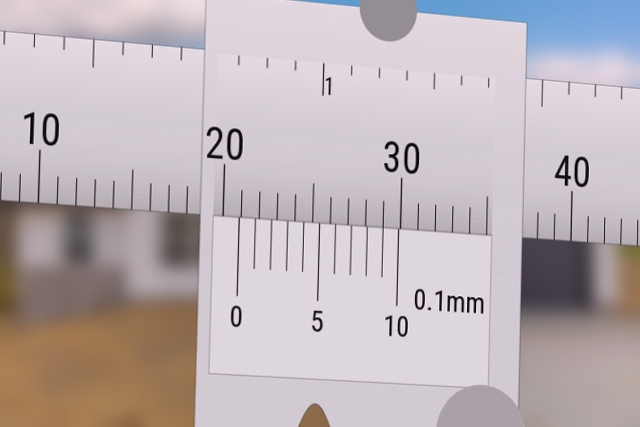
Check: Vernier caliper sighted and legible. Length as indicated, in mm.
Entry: 20.9 mm
